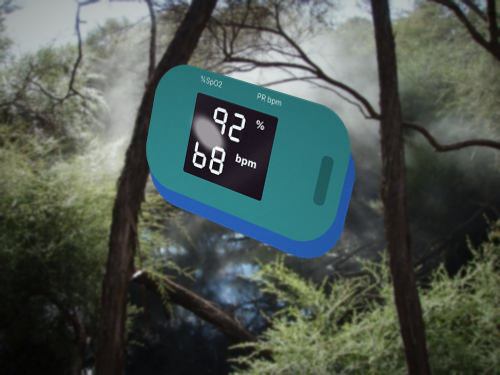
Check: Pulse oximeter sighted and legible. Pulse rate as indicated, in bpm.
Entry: 68 bpm
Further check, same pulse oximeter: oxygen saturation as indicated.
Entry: 92 %
